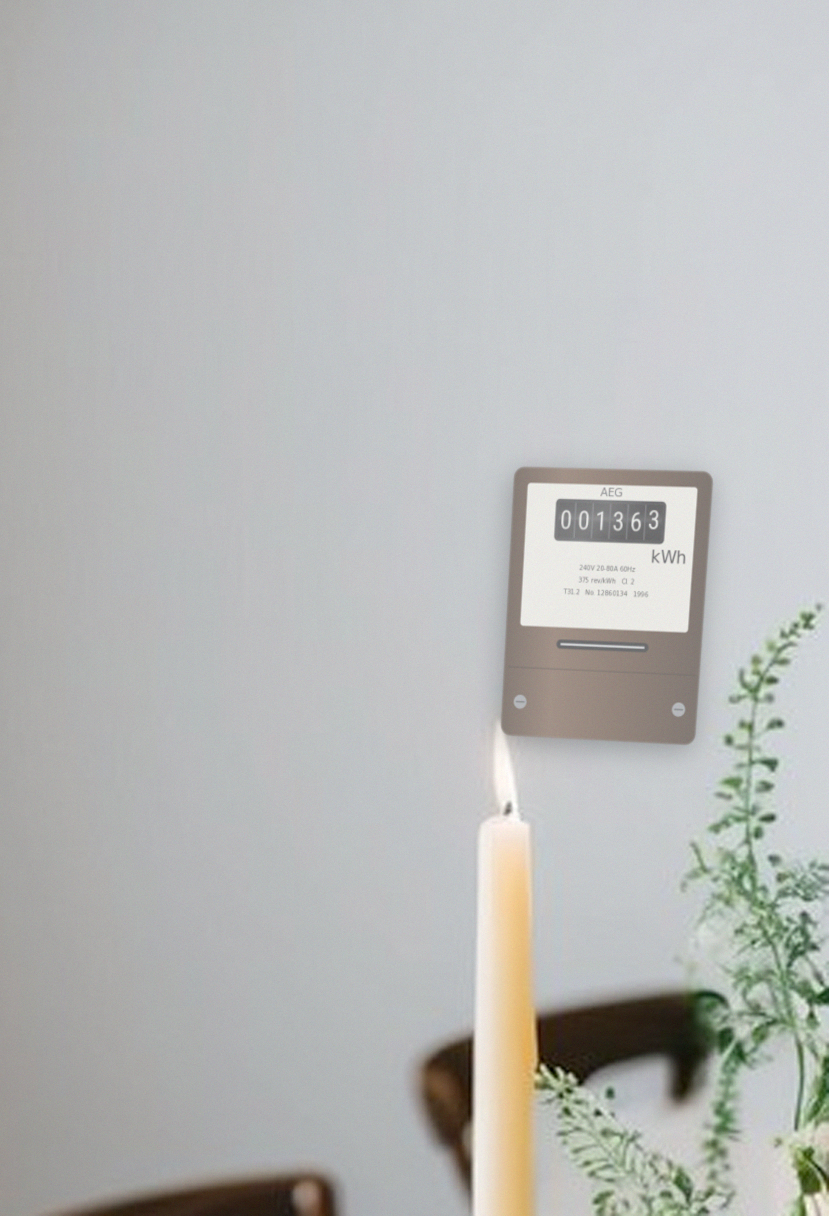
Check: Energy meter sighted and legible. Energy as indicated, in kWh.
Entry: 1363 kWh
